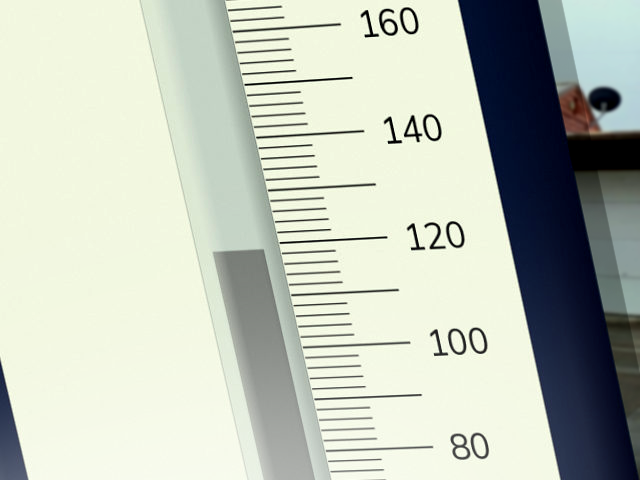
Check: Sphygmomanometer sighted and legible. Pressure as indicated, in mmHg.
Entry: 119 mmHg
